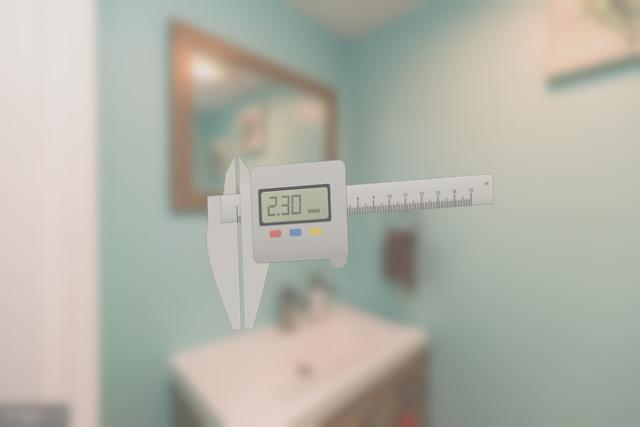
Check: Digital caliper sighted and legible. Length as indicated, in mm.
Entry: 2.30 mm
